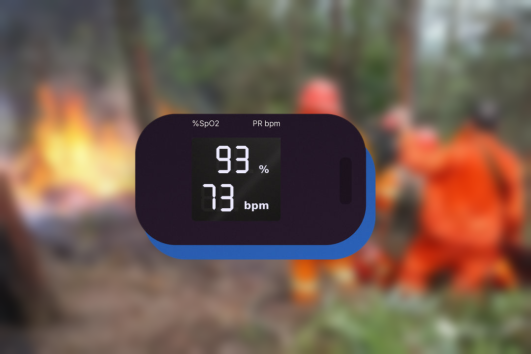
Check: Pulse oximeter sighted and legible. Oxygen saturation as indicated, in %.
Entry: 93 %
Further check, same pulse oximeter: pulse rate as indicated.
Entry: 73 bpm
